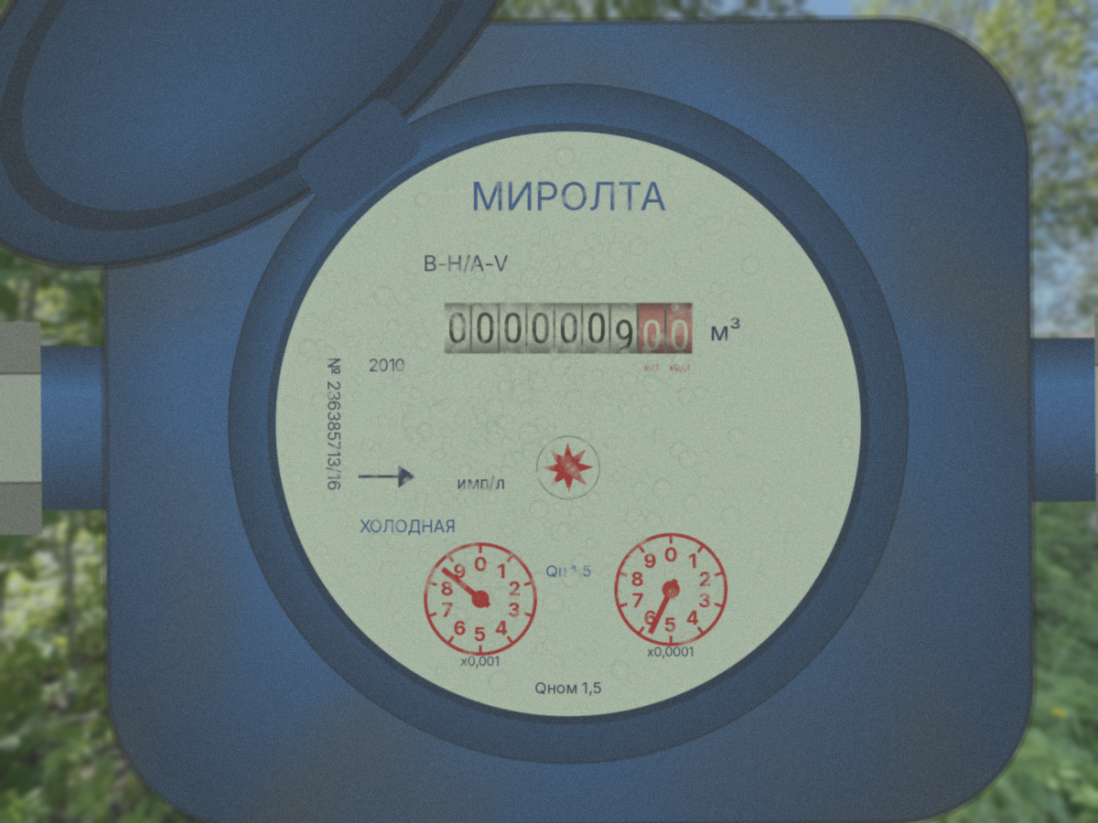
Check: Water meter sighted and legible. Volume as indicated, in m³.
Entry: 8.9985 m³
